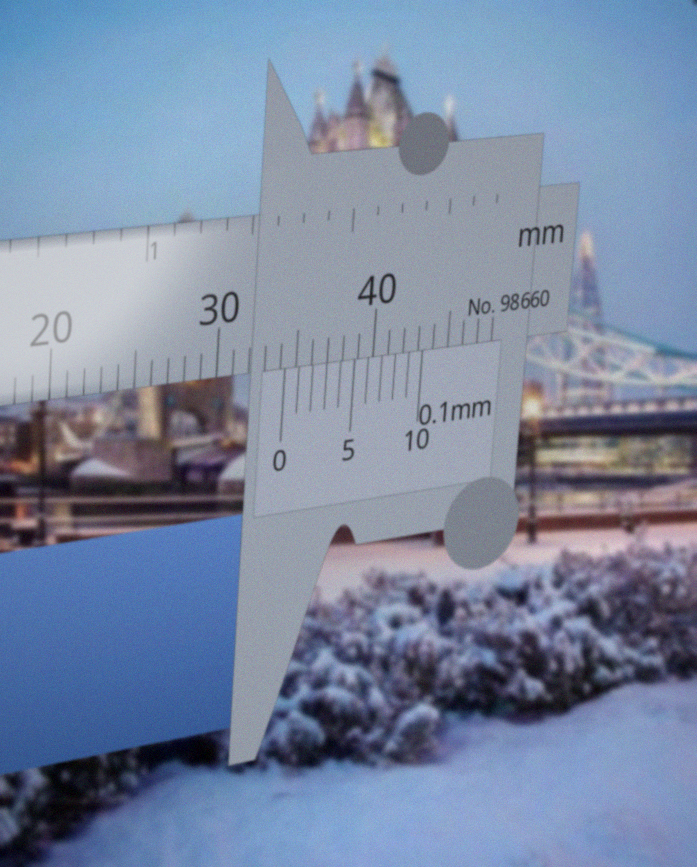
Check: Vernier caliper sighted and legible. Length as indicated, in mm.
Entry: 34.3 mm
